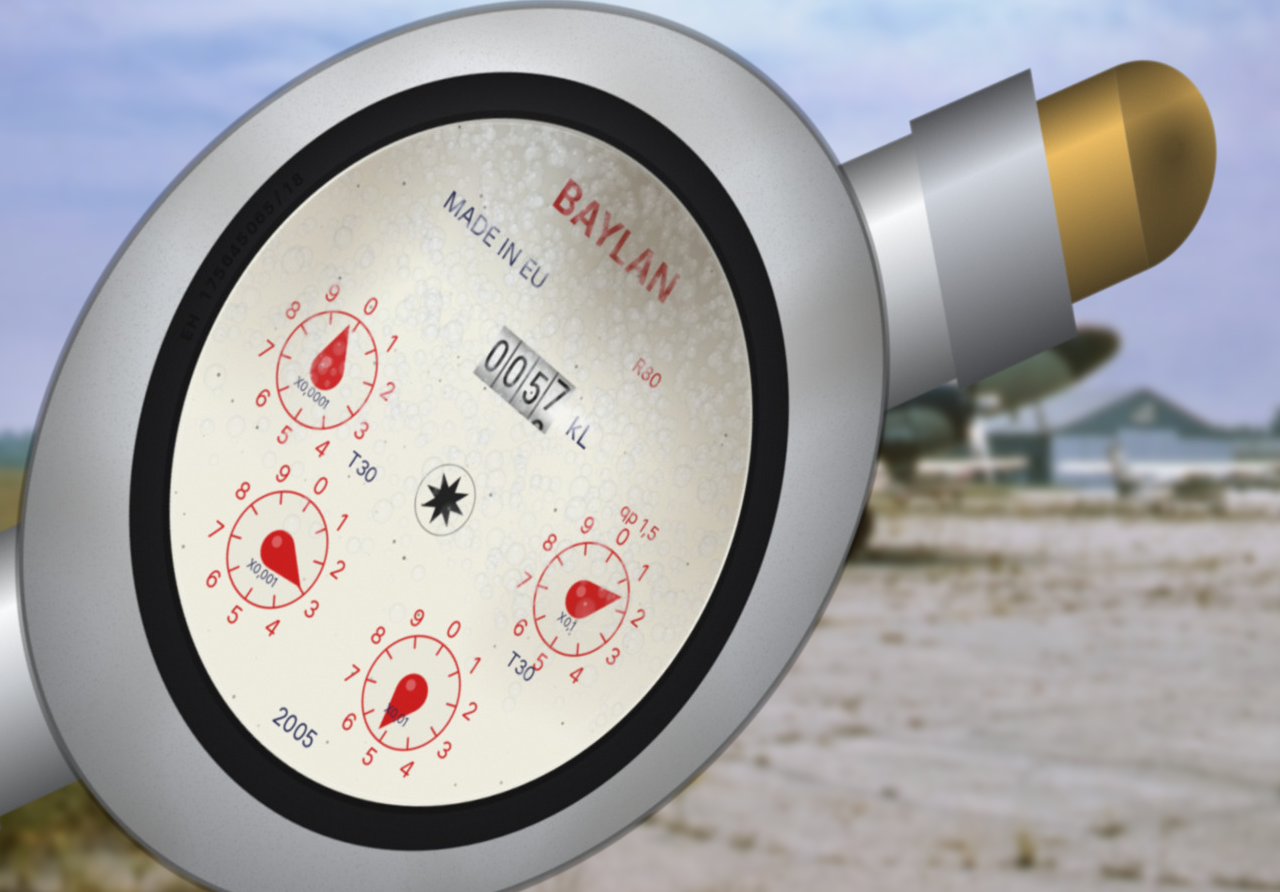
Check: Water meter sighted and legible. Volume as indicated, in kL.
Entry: 57.1529 kL
